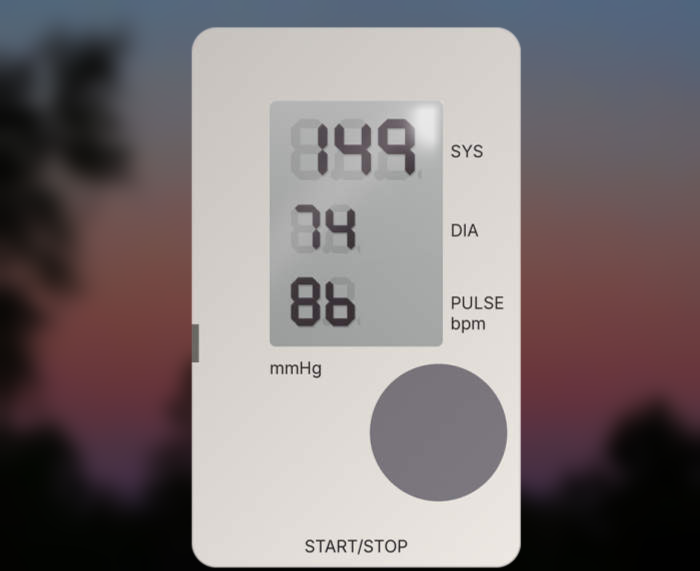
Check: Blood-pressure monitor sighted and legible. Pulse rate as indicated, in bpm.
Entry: 86 bpm
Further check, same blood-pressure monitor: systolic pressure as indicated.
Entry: 149 mmHg
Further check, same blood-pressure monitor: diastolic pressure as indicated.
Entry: 74 mmHg
